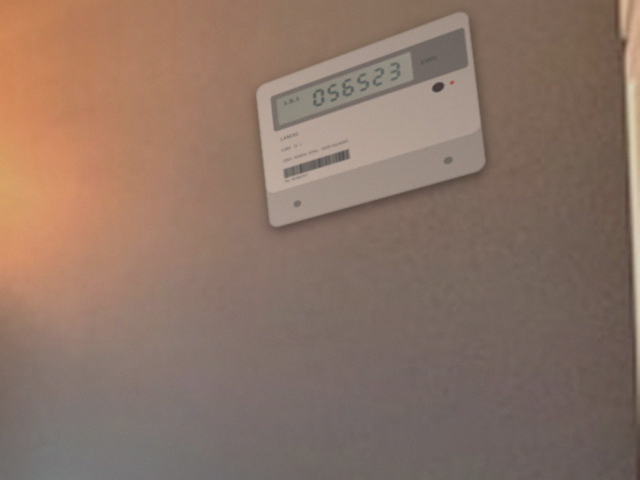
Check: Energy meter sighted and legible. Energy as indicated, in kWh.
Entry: 56523 kWh
